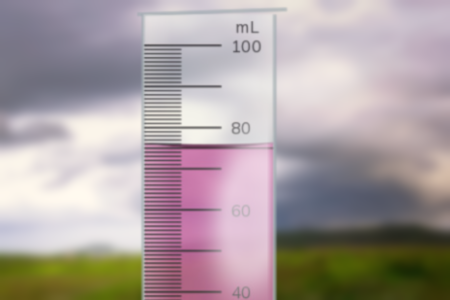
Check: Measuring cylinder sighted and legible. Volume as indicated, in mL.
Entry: 75 mL
